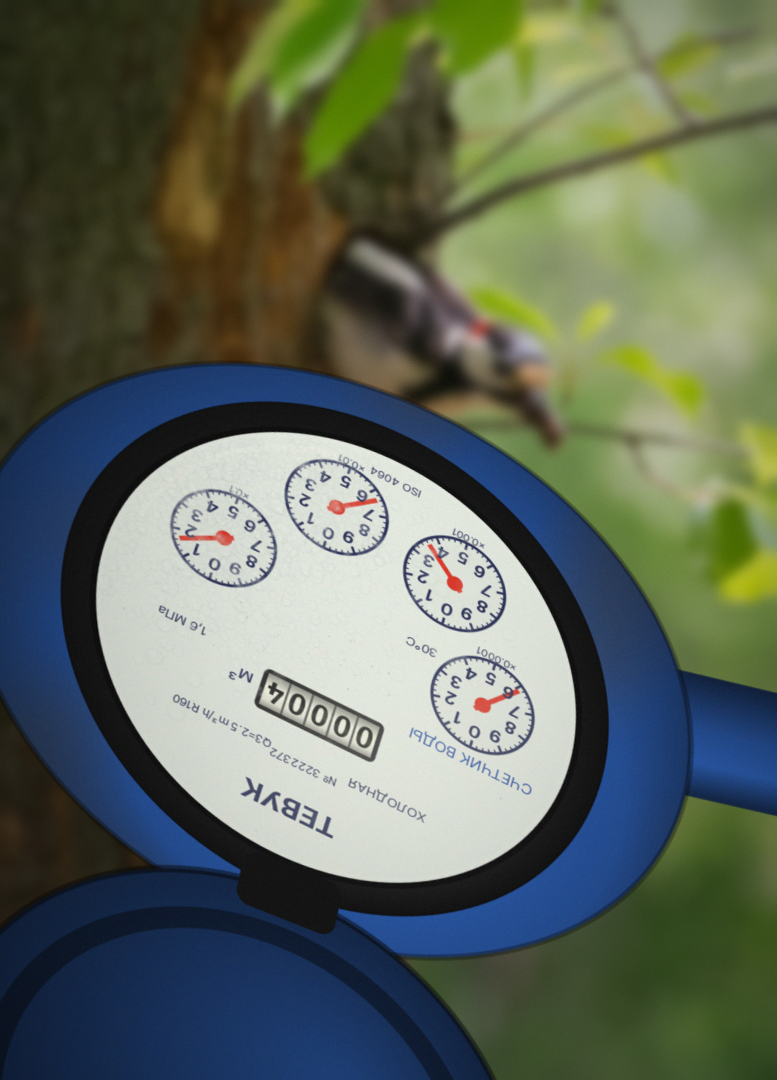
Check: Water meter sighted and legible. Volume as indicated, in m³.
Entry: 4.1636 m³
